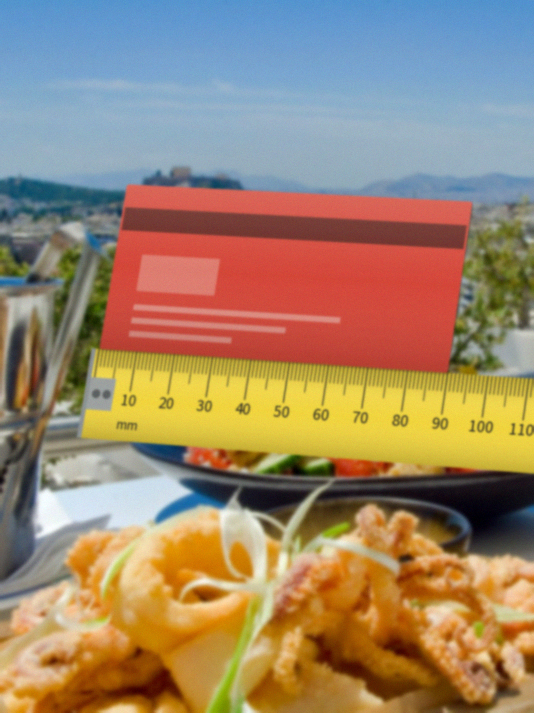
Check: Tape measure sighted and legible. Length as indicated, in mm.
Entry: 90 mm
